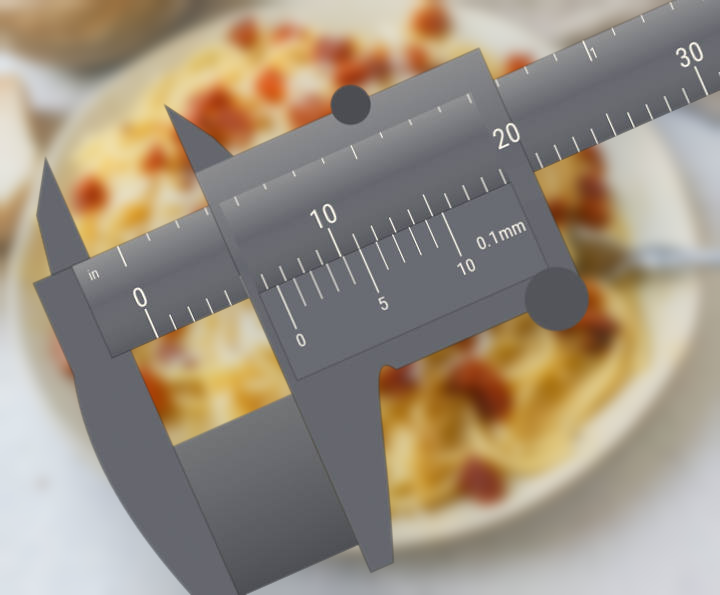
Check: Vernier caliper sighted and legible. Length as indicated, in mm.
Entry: 6.5 mm
